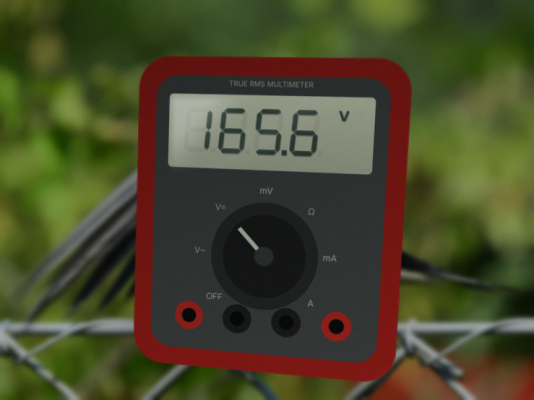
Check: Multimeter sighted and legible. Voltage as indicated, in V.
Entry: 165.6 V
